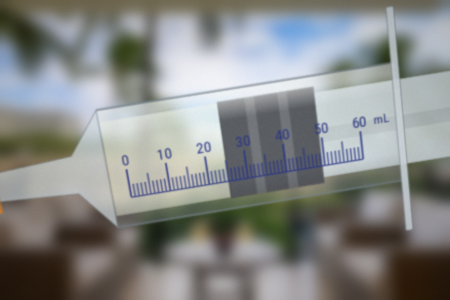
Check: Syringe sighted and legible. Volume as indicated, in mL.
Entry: 25 mL
